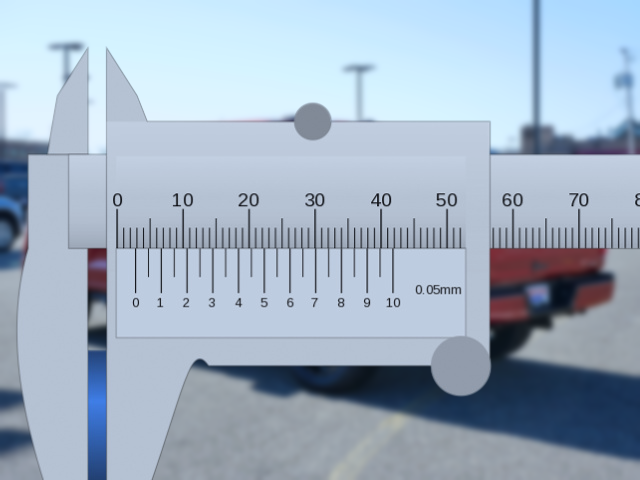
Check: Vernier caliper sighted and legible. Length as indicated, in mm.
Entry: 2.8 mm
